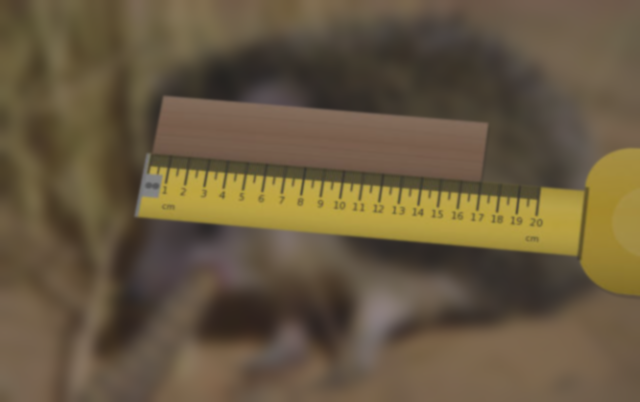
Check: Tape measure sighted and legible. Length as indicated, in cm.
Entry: 17 cm
